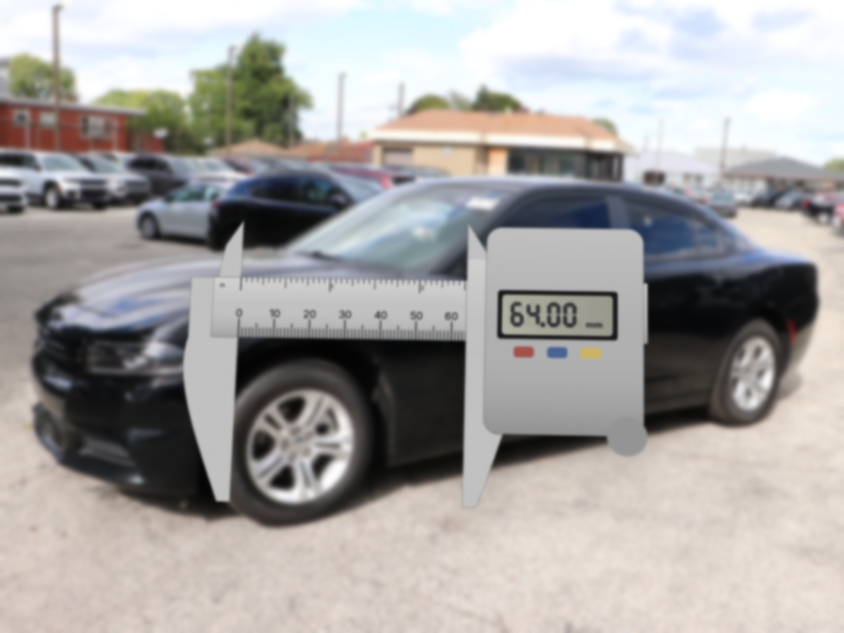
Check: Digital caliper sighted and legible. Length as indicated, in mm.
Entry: 64.00 mm
